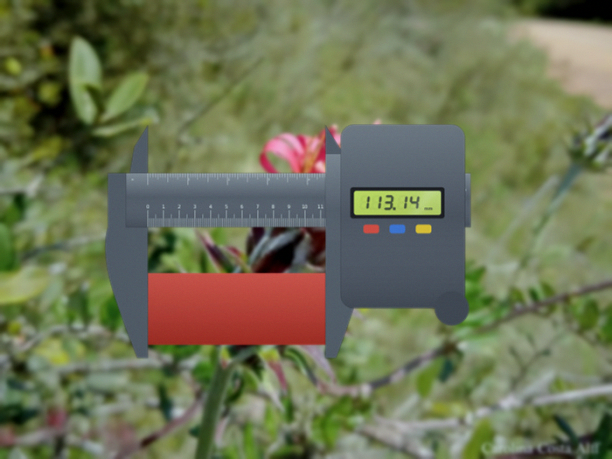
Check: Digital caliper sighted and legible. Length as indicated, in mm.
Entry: 113.14 mm
